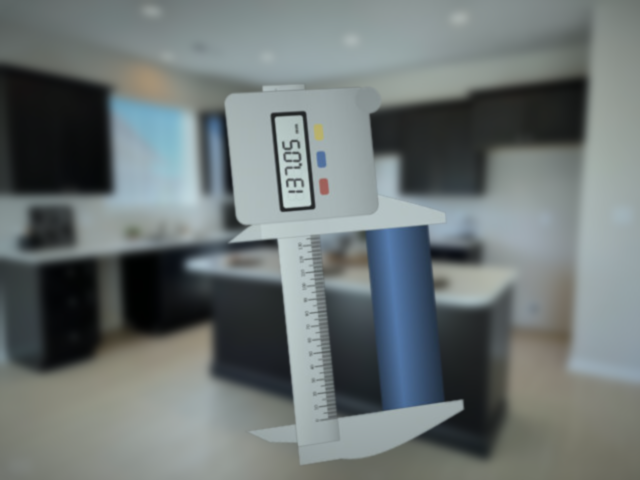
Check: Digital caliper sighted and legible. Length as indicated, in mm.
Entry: 137.05 mm
